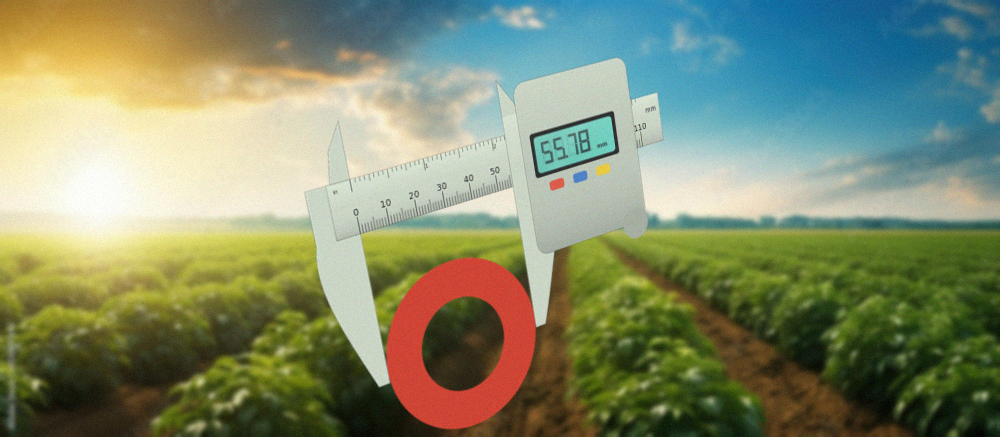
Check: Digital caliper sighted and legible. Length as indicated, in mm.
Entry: 55.78 mm
